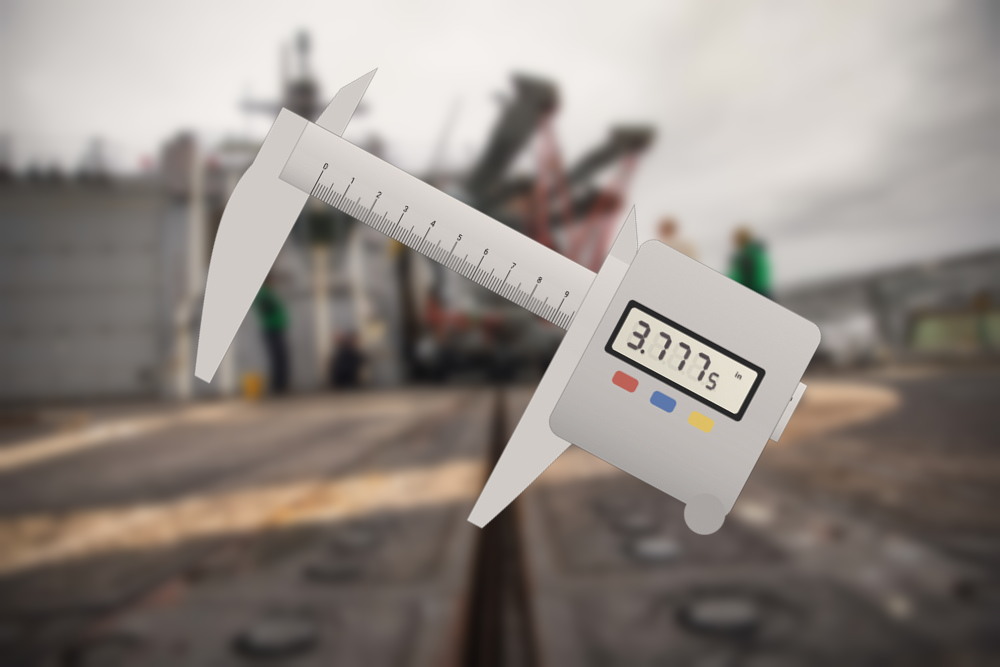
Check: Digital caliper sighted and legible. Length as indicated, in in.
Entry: 3.7775 in
